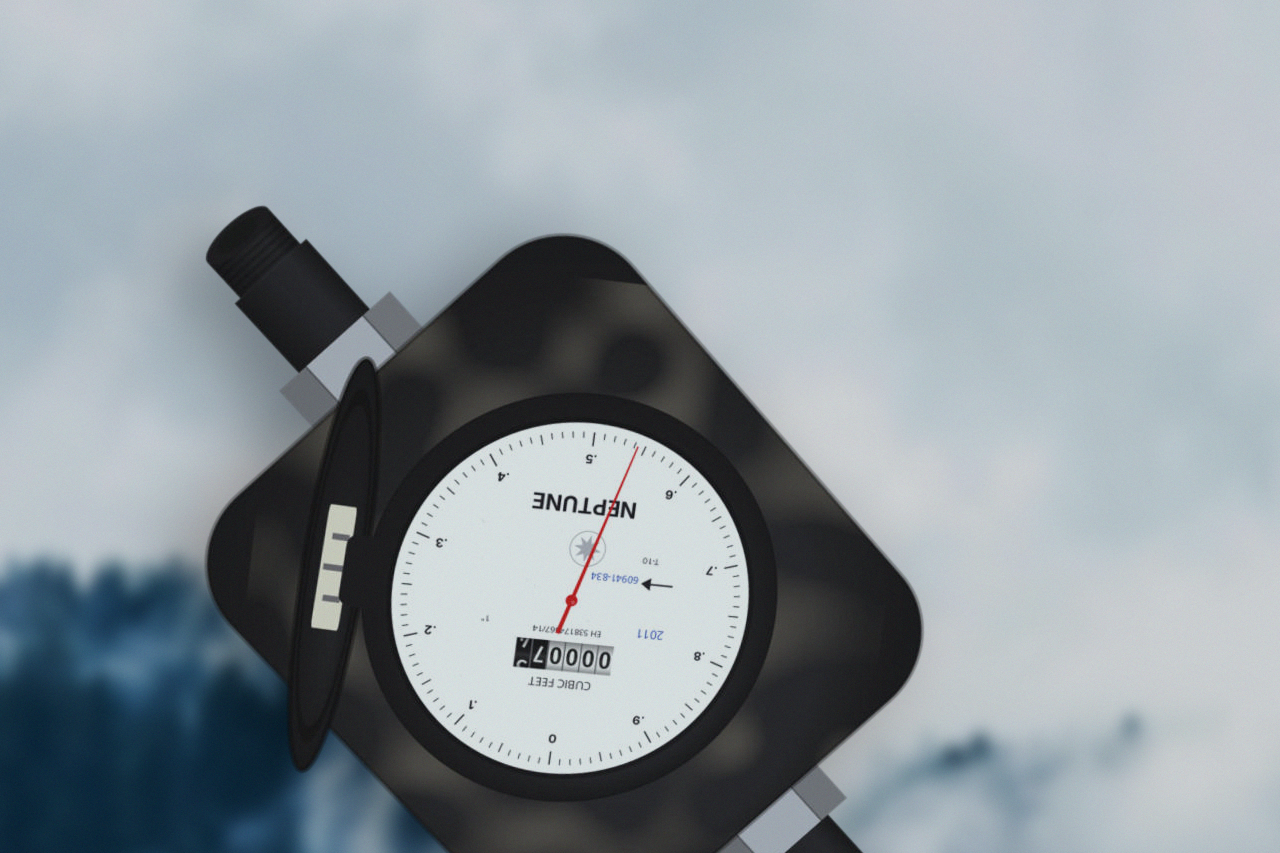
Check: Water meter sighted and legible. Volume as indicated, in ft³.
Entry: 73.54 ft³
